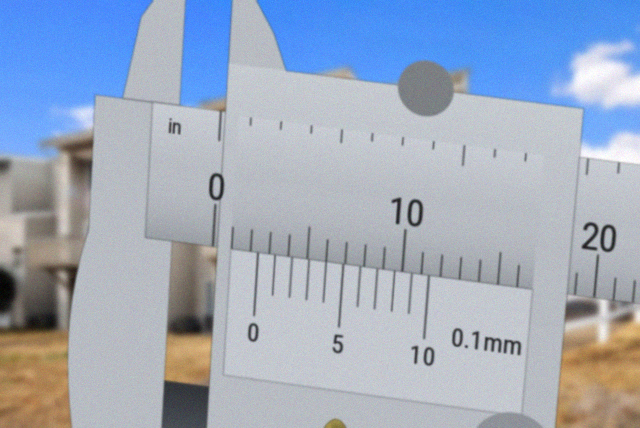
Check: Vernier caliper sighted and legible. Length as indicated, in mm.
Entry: 2.4 mm
